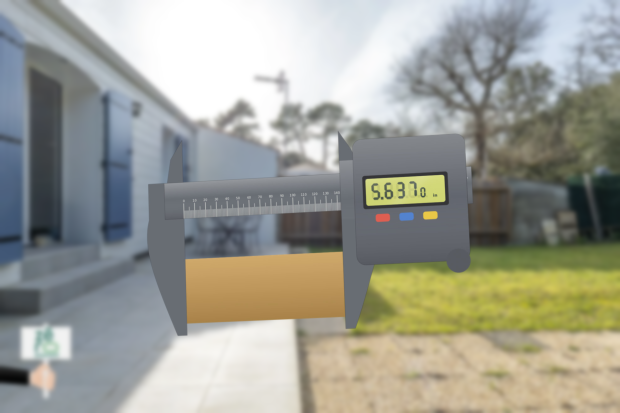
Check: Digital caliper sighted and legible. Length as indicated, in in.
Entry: 5.6370 in
